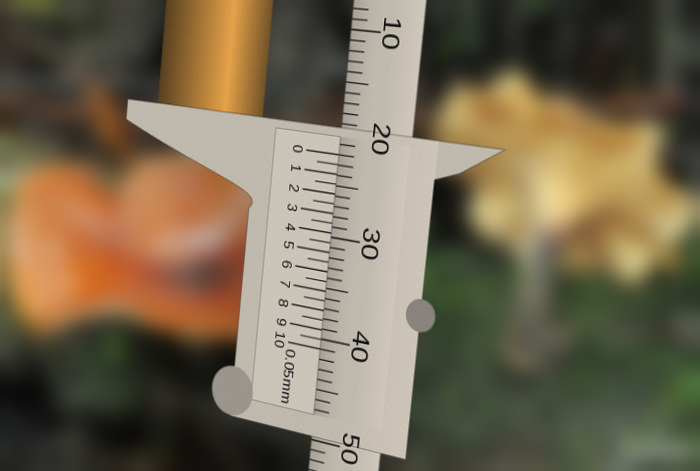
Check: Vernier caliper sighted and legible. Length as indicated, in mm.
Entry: 22.0 mm
